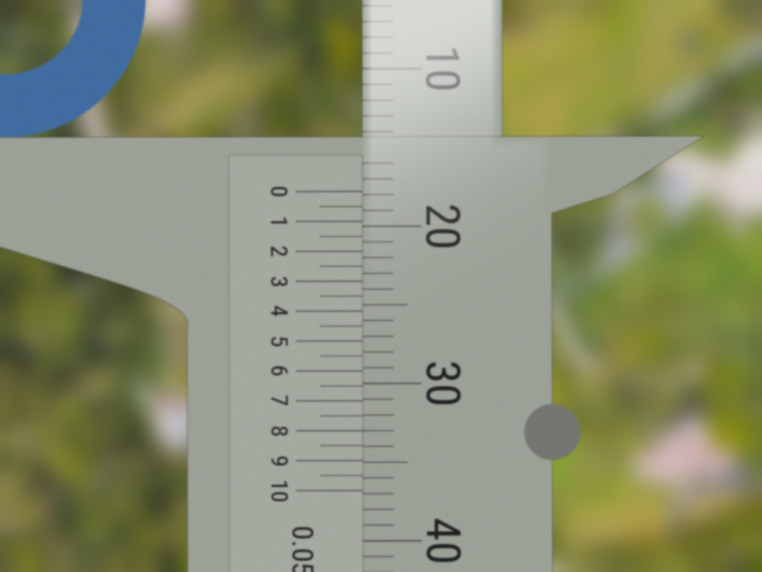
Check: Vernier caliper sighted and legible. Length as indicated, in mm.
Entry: 17.8 mm
